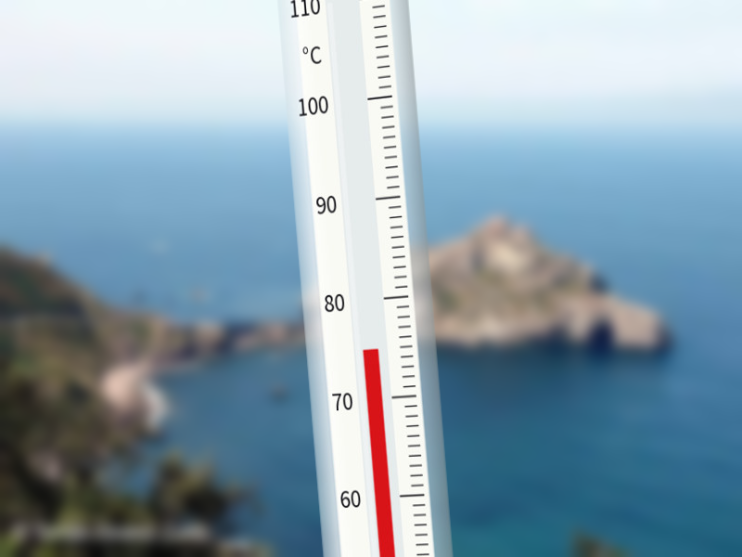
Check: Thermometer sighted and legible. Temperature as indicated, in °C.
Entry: 75 °C
